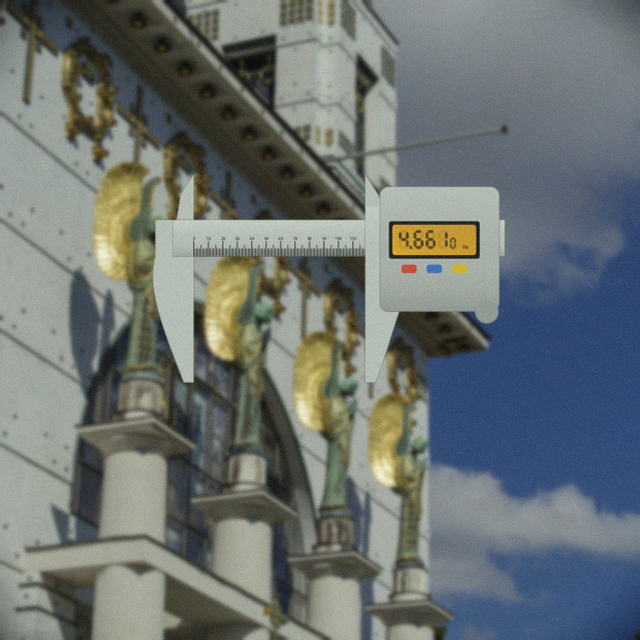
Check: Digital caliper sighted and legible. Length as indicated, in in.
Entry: 4.6610 in
